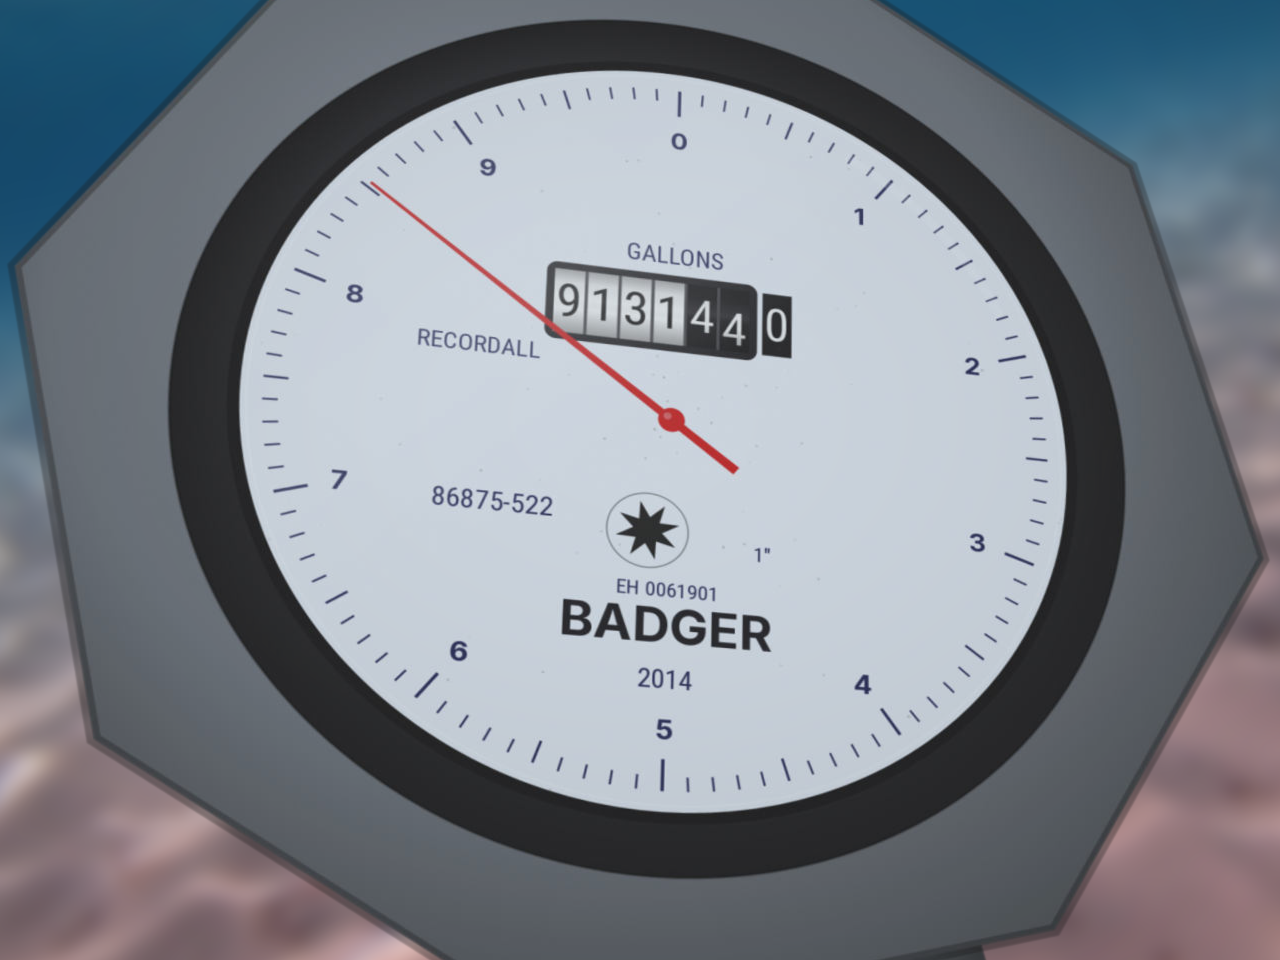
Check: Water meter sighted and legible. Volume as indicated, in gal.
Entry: 9131438.5 gal
